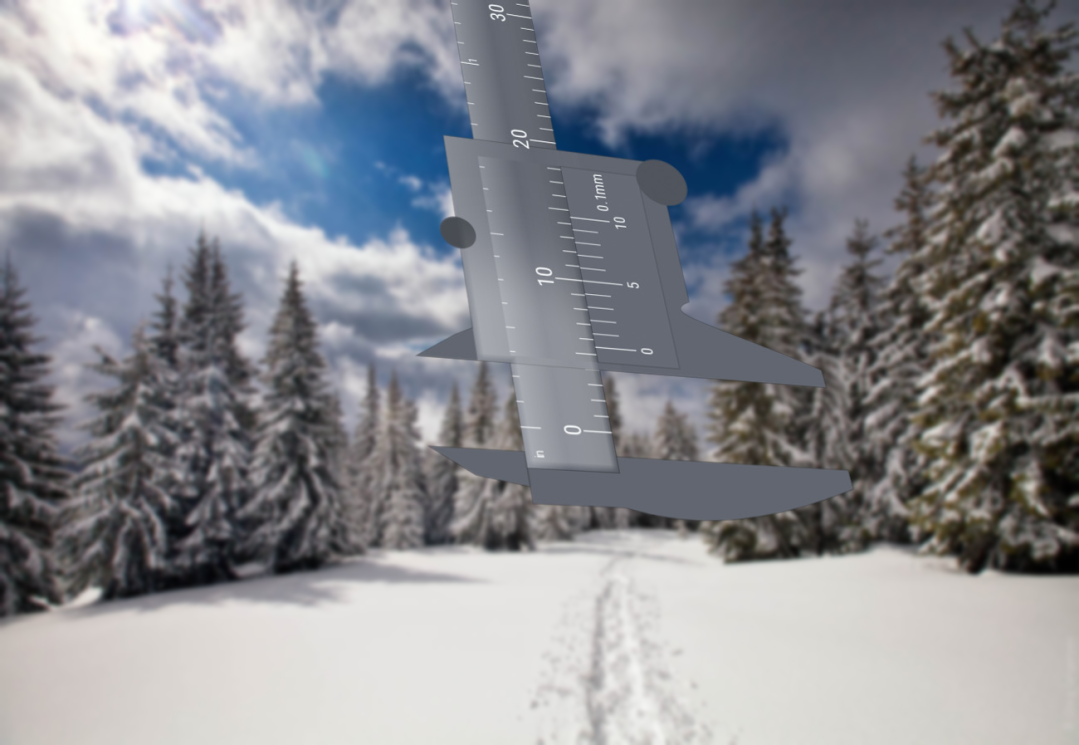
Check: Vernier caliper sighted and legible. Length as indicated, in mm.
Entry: 5.5 mm
